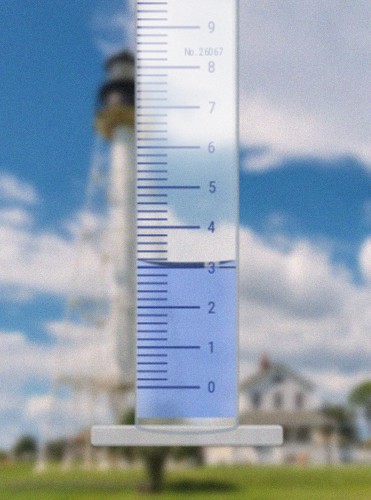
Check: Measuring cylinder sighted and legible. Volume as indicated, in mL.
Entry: 3 mL
